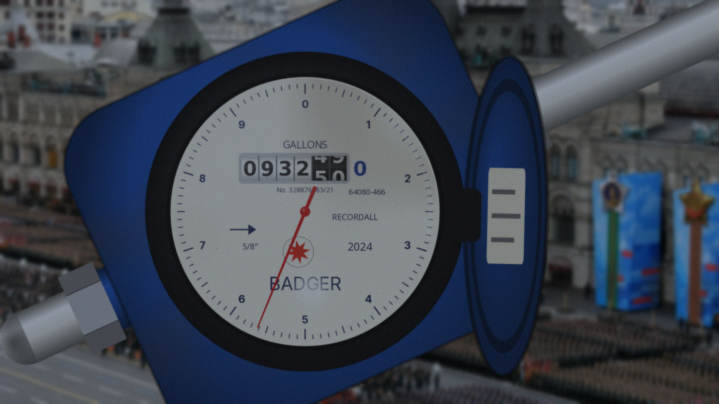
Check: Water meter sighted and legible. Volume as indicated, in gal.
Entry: 932495.6 gal
